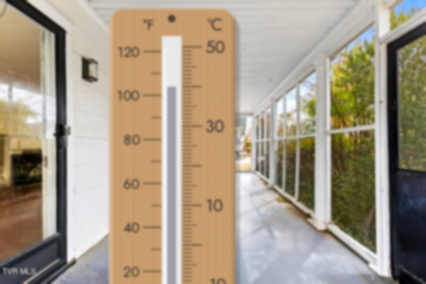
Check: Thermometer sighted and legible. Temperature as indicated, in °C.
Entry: 40 °C
